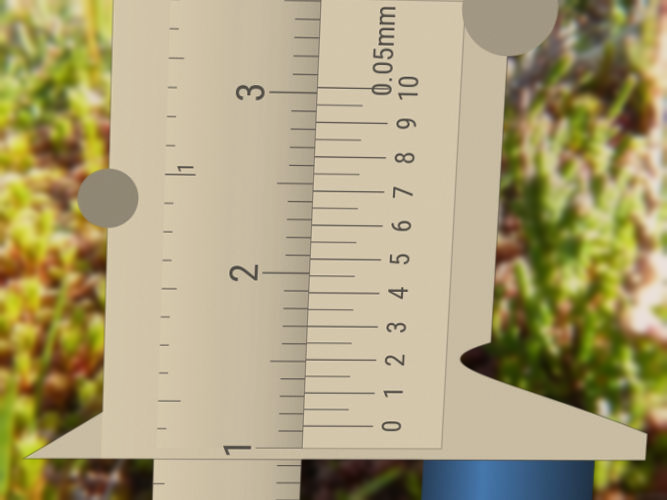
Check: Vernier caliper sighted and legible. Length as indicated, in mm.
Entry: 11.3 mm
